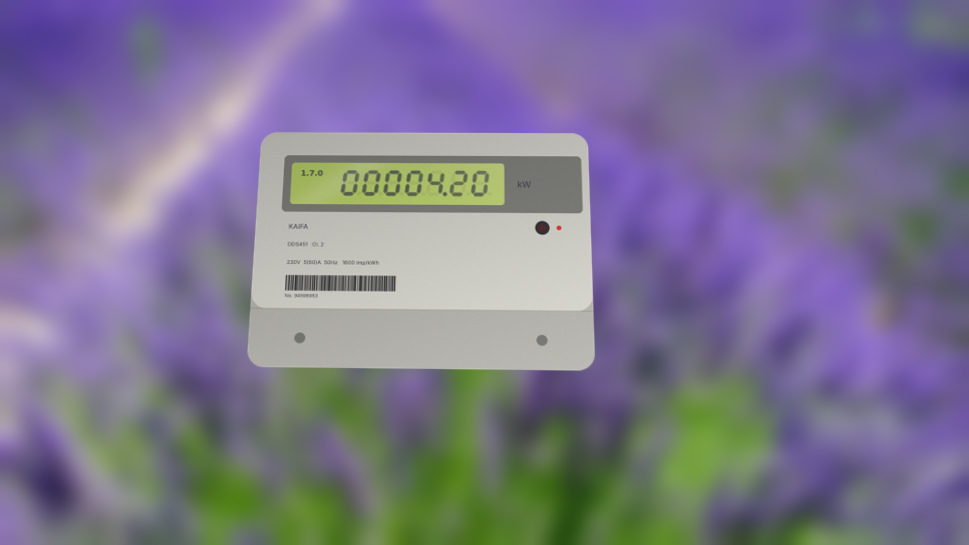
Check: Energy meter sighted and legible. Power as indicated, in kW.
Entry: 4.20 kW
